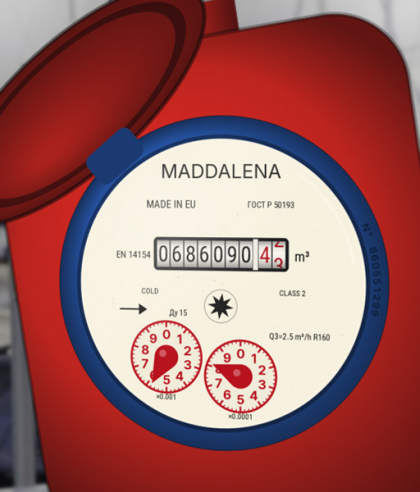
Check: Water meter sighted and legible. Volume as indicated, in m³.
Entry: 686090.4258 m³
